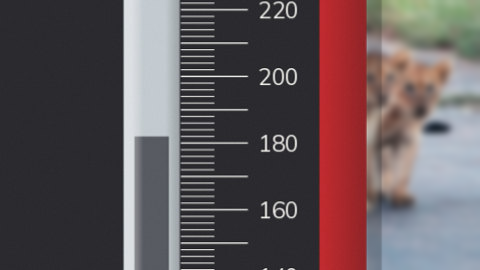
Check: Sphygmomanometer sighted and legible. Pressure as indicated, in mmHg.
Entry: 182 mmHg
